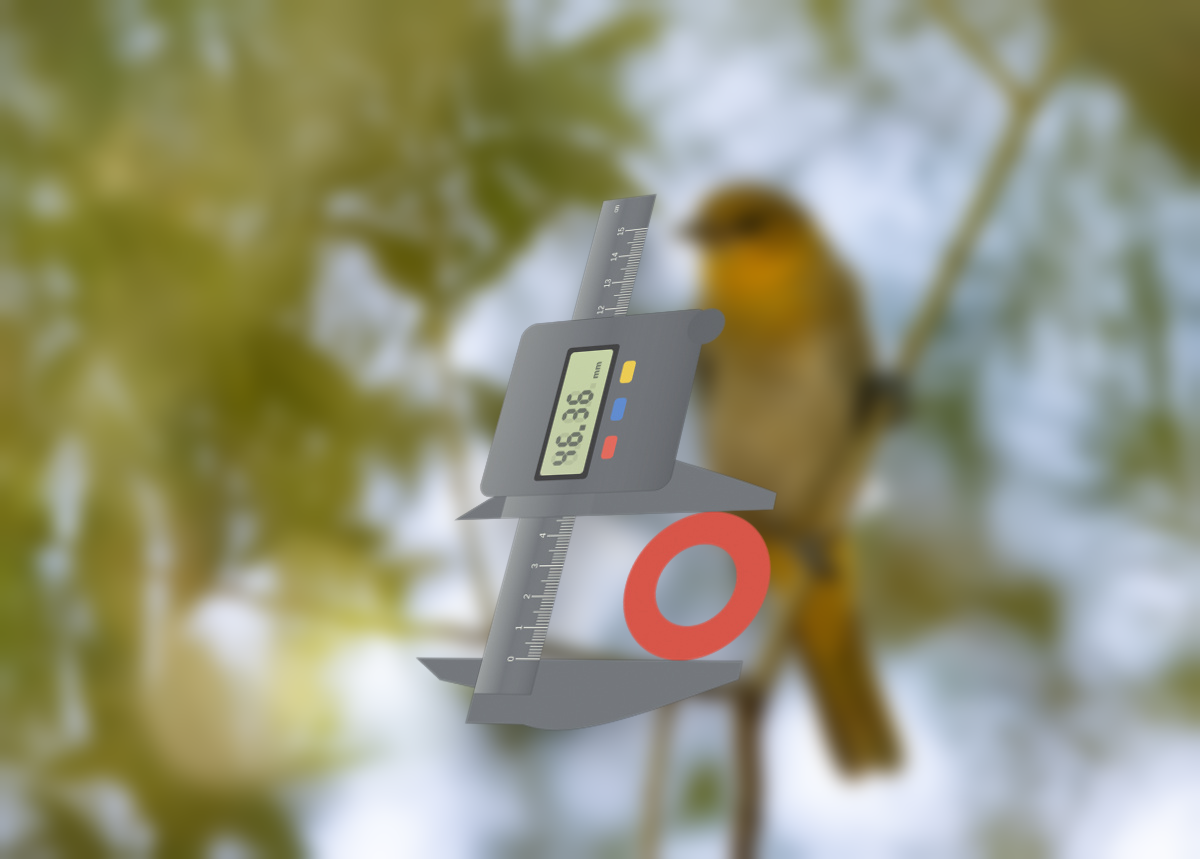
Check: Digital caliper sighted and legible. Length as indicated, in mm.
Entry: 46.36 mm
